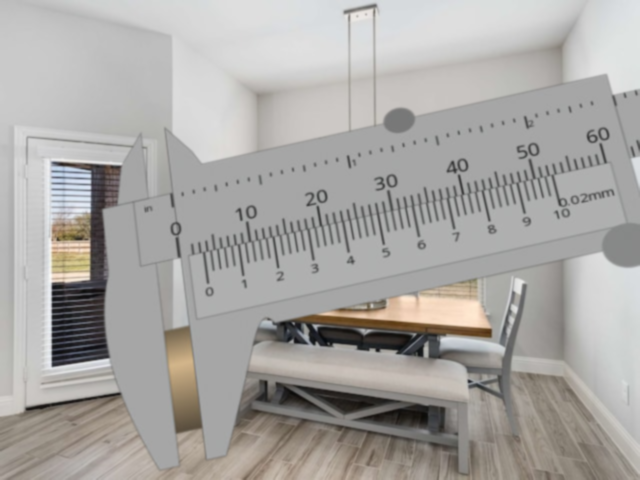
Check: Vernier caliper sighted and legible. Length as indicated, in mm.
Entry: 3.5 mm
